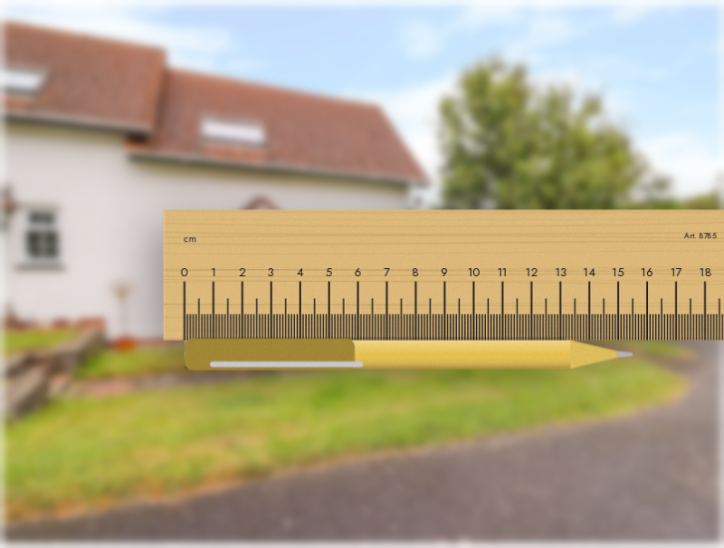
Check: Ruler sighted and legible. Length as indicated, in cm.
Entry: 15.5 cm
